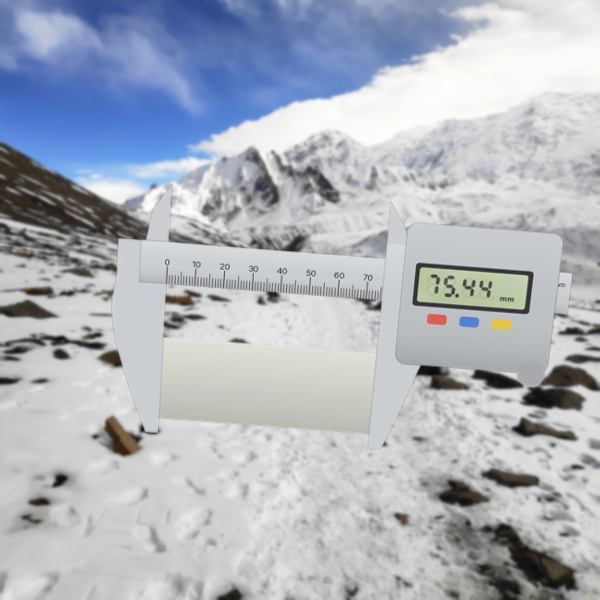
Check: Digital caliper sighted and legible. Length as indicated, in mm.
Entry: 75.44 mm
